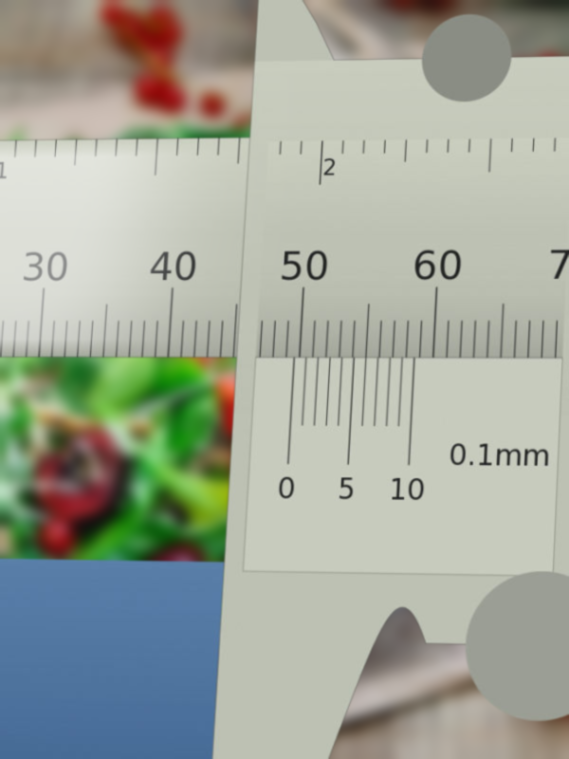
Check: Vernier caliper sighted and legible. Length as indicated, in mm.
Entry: 49.6 mm
